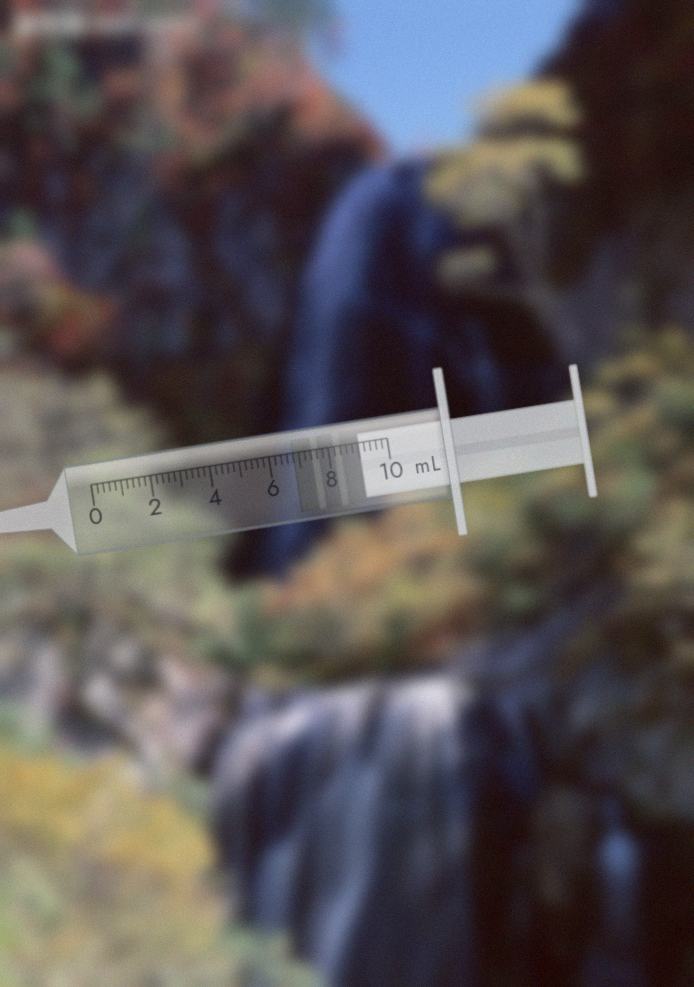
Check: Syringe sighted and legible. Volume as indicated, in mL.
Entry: 6.8 mL
